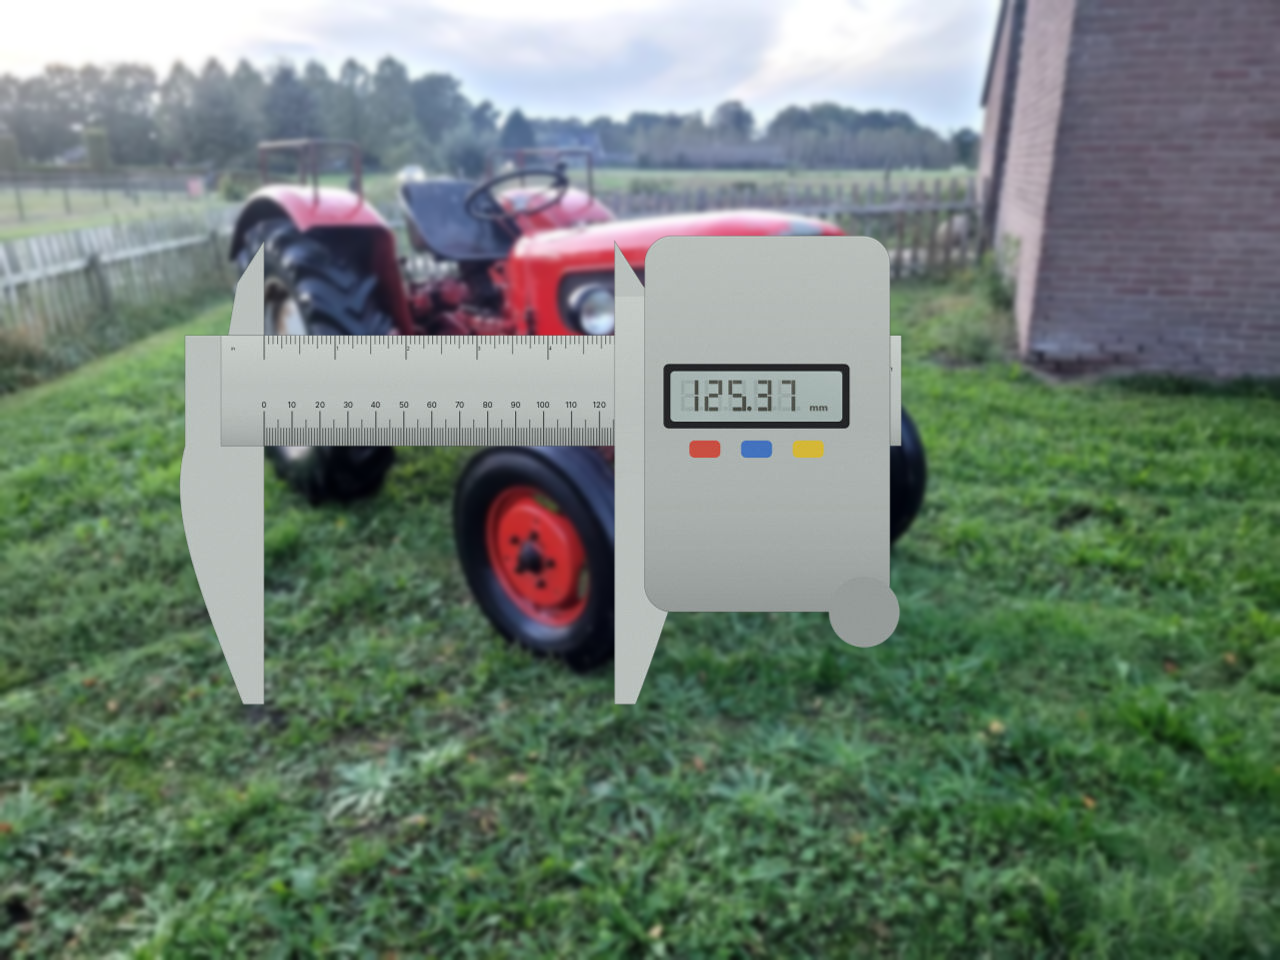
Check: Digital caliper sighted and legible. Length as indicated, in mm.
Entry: 125.37 mm
